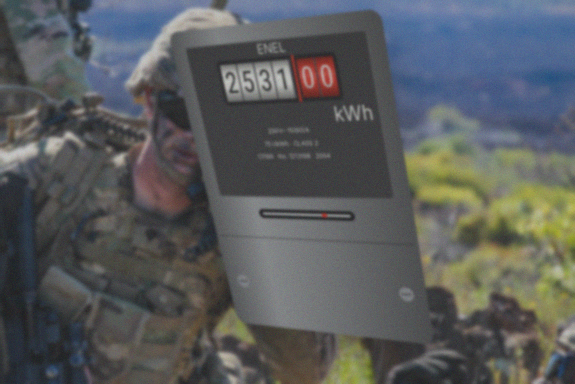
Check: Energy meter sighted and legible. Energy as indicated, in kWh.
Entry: 2531.00 kWh
